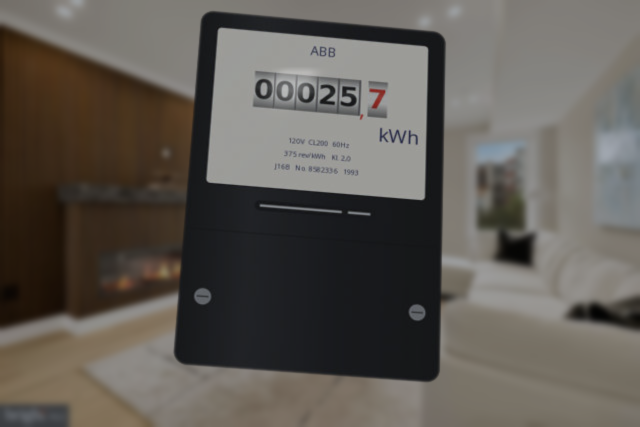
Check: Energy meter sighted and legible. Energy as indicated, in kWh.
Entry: 25.7 kWh
